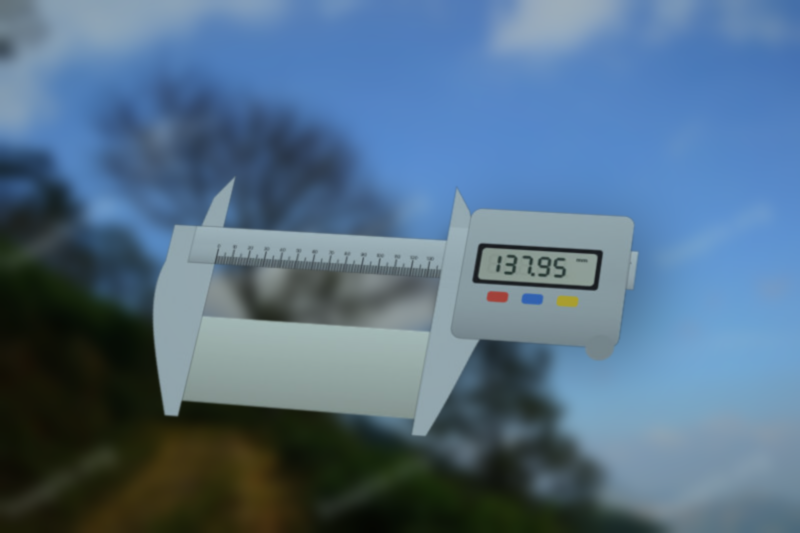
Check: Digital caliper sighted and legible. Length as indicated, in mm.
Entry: 137.95 mm
